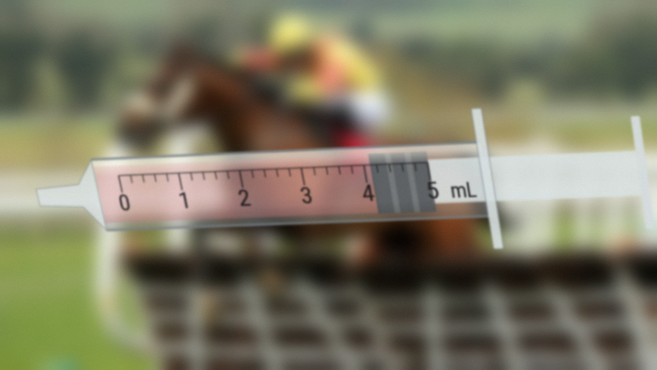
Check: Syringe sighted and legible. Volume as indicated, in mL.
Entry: 4.1 mL
